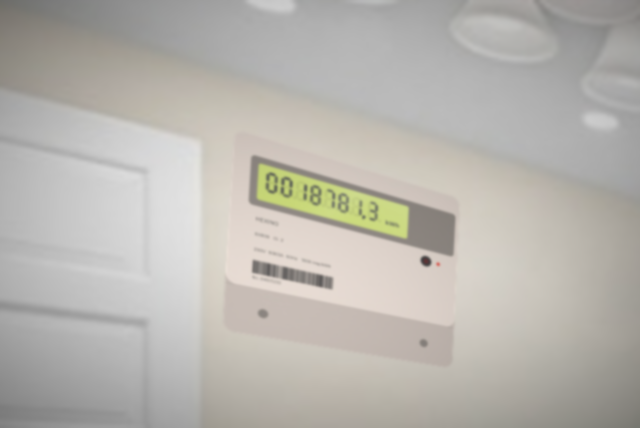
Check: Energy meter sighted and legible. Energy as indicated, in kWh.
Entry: 18781.3 kWh
